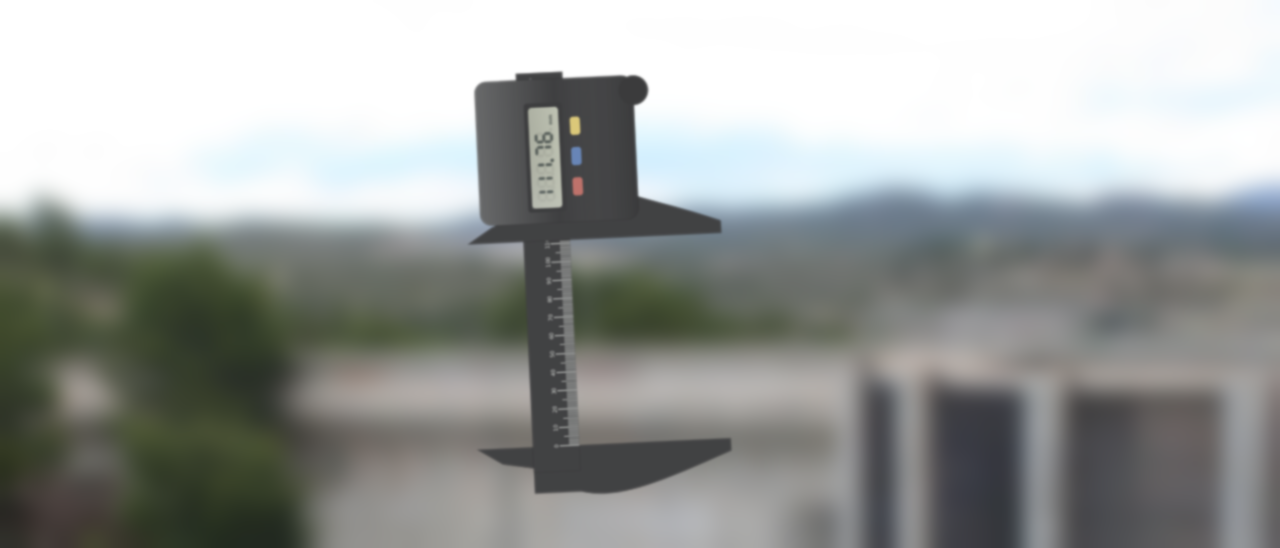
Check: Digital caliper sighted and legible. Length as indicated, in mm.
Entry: 111.76 mm
